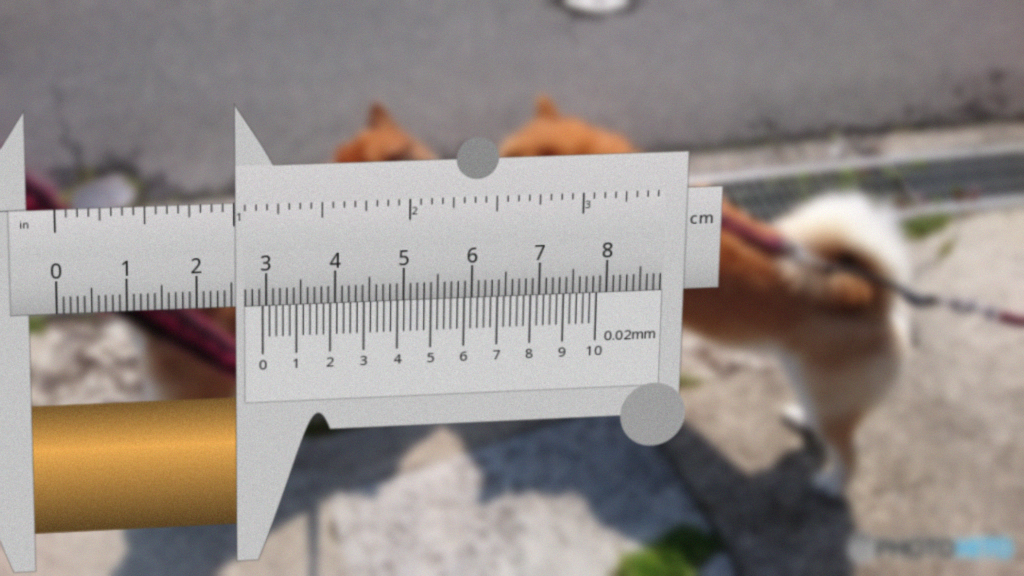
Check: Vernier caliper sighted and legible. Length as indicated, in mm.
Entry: 29.5 mm
